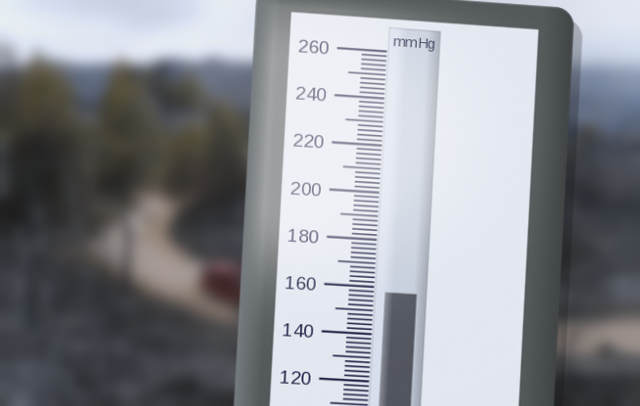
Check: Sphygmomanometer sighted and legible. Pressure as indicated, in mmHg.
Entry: 158 mmHg
